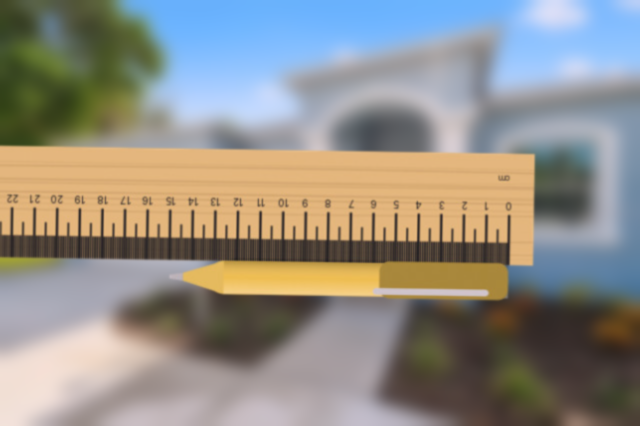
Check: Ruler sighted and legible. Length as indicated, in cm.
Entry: 15 cm
